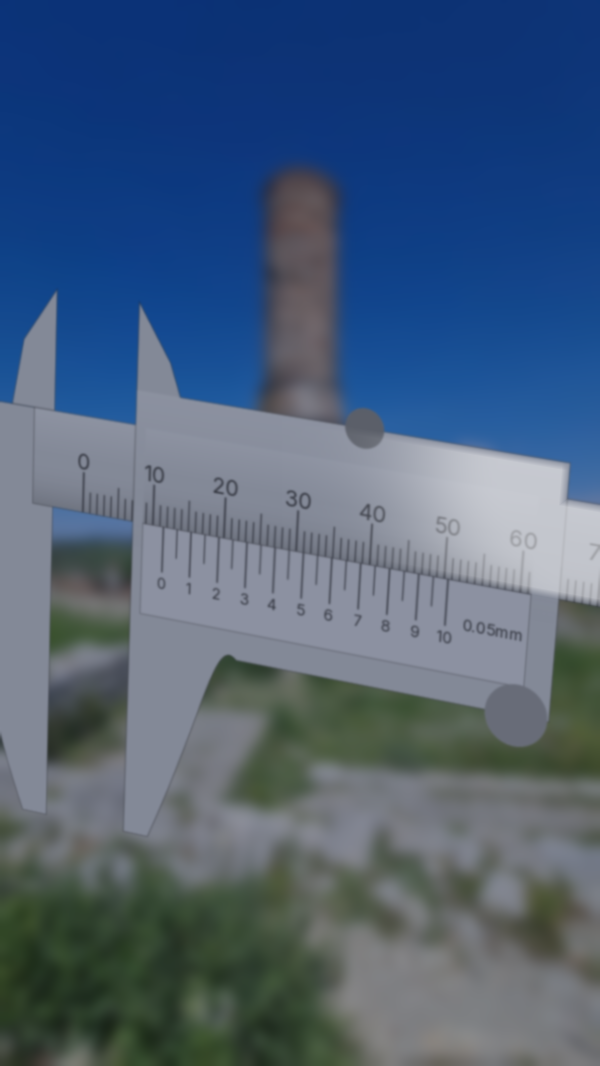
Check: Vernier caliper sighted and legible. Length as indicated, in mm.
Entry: 11.5 mm
